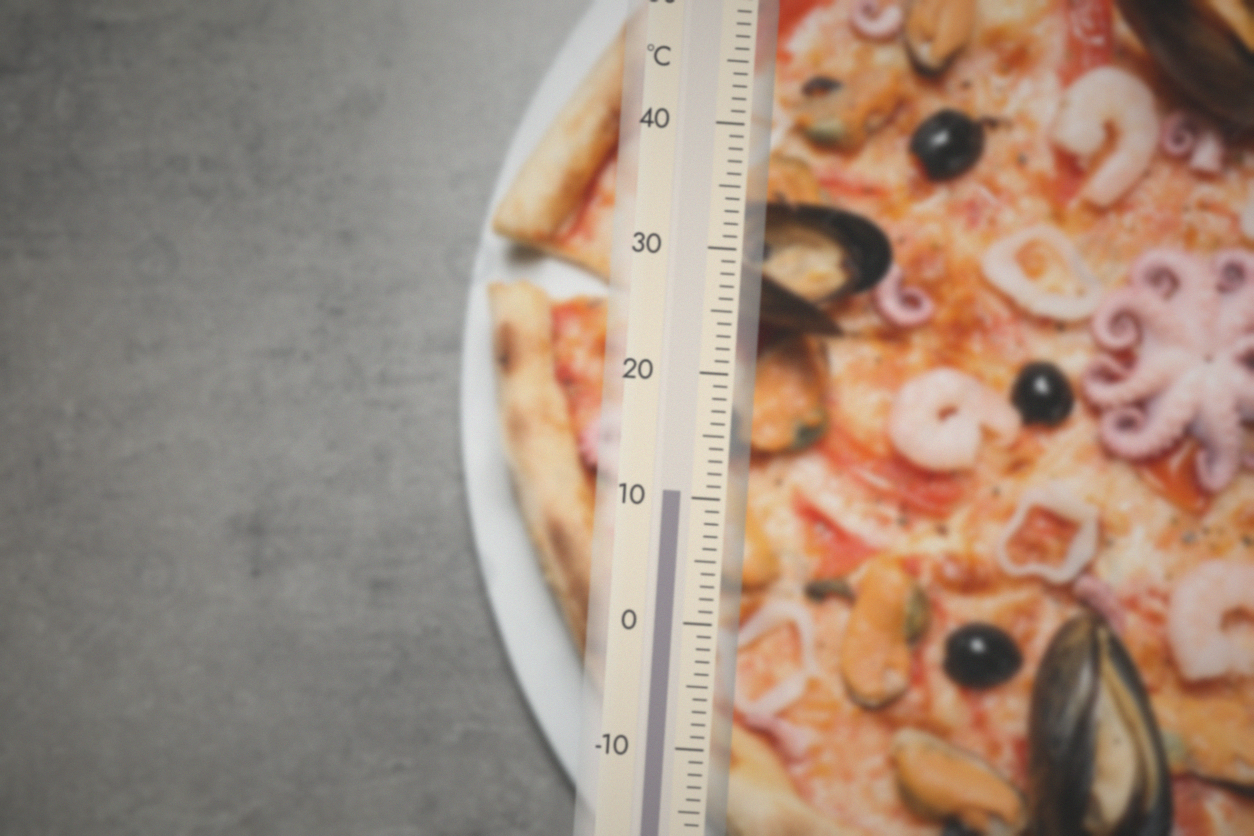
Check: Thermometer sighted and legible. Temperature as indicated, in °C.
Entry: 10.5 °C
